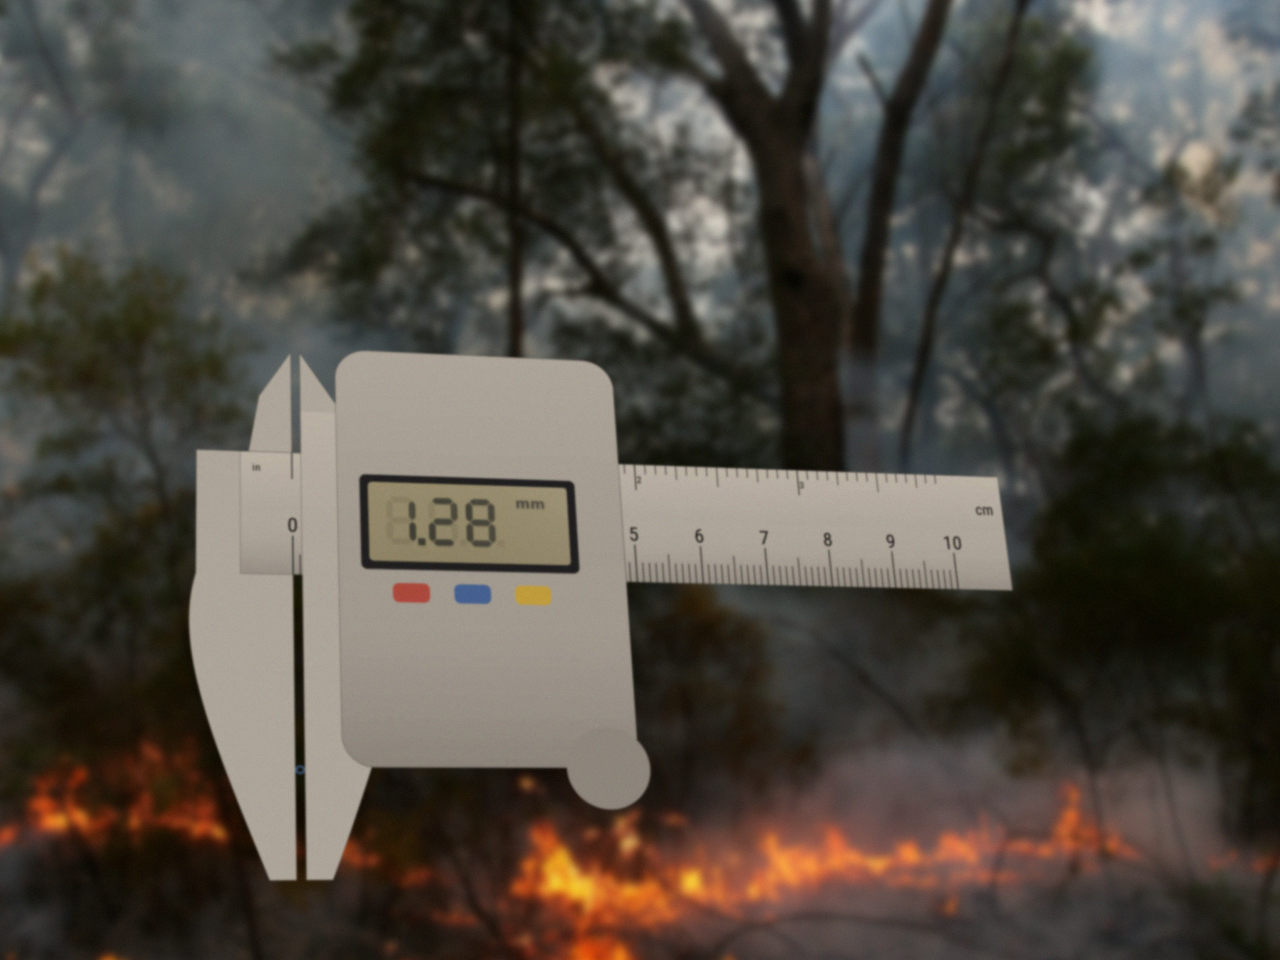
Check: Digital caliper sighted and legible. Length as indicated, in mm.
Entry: 1.28 mm
